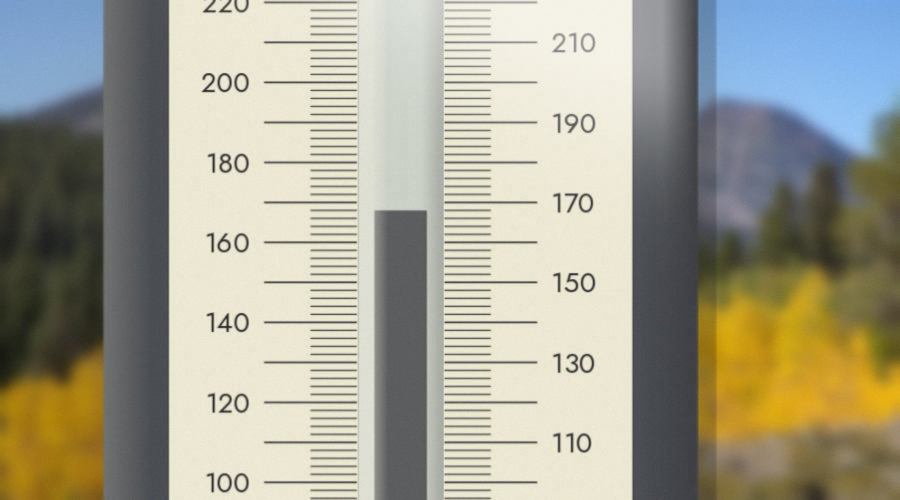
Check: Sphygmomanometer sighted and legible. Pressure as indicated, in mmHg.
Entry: 168 mmHg
